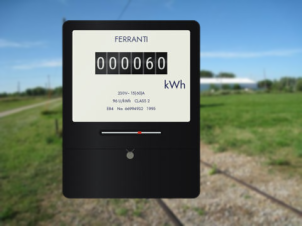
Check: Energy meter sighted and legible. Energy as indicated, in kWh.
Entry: 60 kWh
